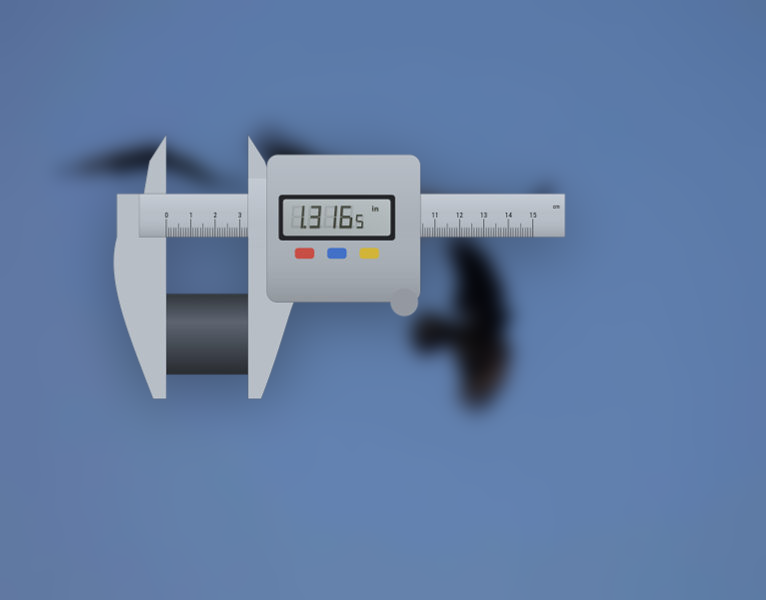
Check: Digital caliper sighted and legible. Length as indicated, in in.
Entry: 1.3165 in
